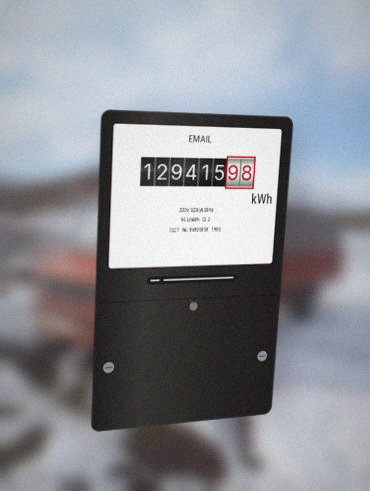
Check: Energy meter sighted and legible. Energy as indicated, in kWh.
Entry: 129415.98 kWh
